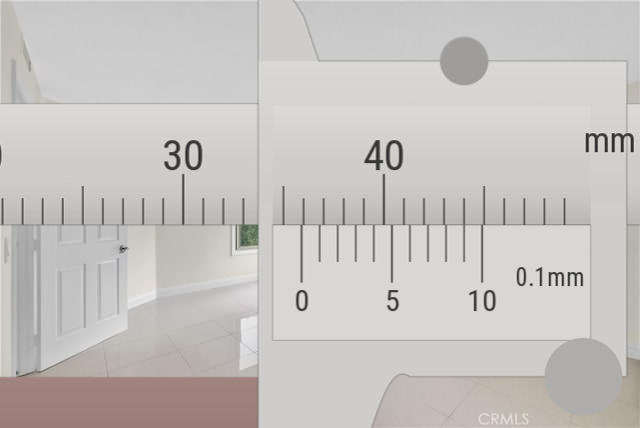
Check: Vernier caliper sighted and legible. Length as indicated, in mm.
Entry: 35.9 mm
